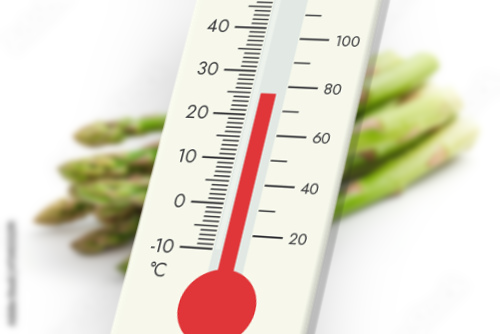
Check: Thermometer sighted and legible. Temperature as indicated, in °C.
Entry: 25 °C
